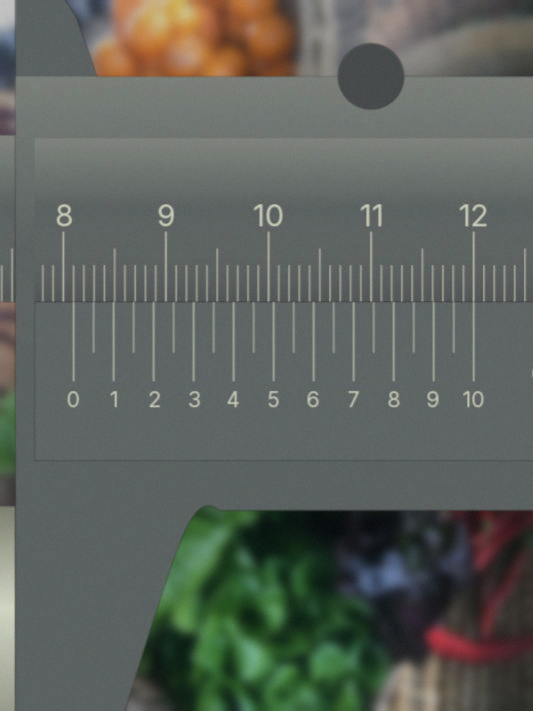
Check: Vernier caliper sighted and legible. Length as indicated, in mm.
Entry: 81.0 mm
